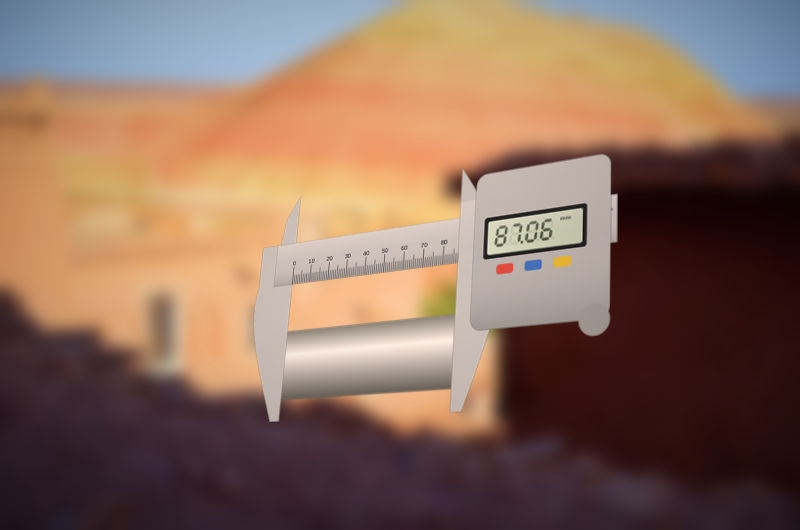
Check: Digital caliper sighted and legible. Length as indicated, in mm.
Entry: 87.06 mm
